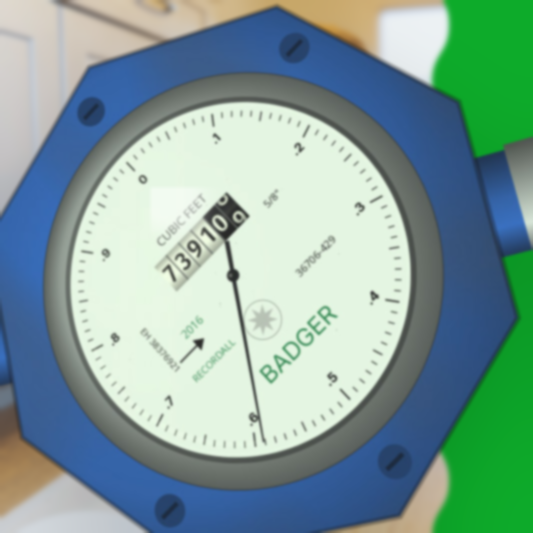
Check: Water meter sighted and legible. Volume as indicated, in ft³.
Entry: 739108.59 ft³
